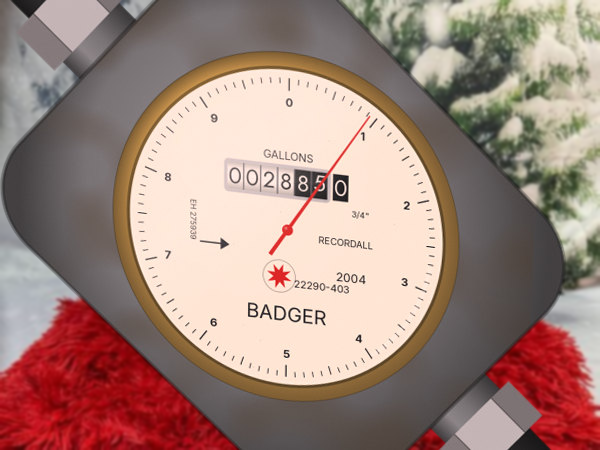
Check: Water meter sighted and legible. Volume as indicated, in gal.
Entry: 28850.9 gal
